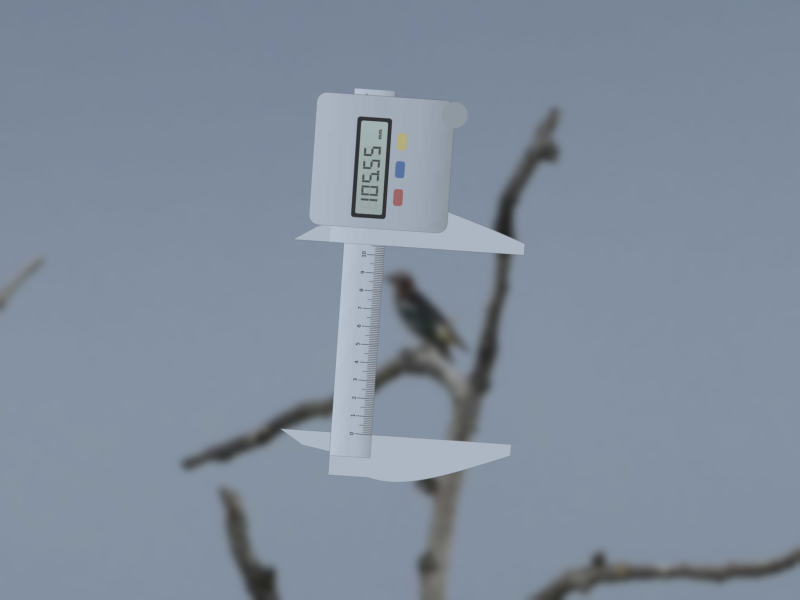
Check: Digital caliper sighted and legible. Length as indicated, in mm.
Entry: 105.55 mm
